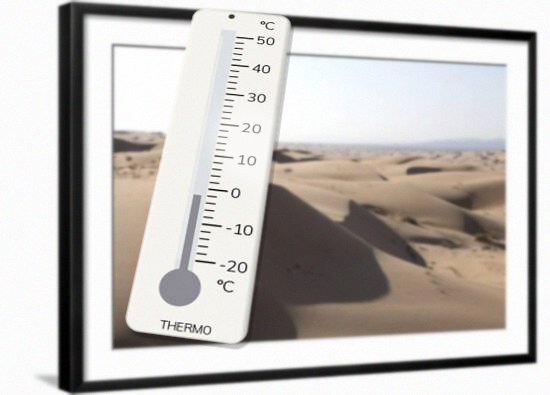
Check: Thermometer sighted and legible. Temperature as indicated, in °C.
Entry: -2 °C
